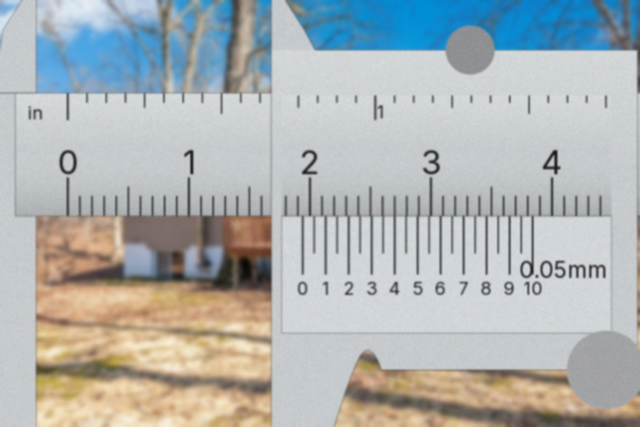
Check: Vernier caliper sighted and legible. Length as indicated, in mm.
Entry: 19.4 mm
